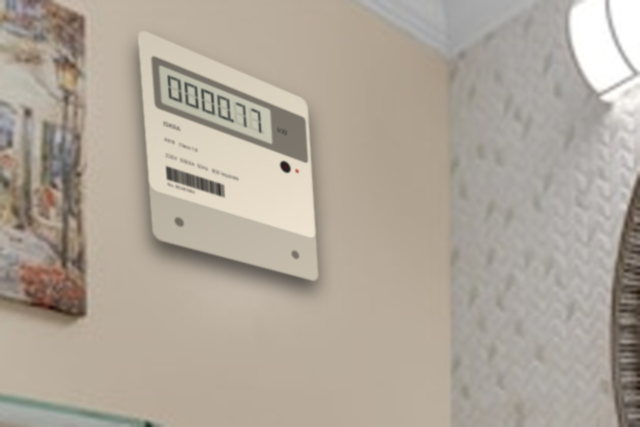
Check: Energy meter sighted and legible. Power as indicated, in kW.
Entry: 0.77 kW
